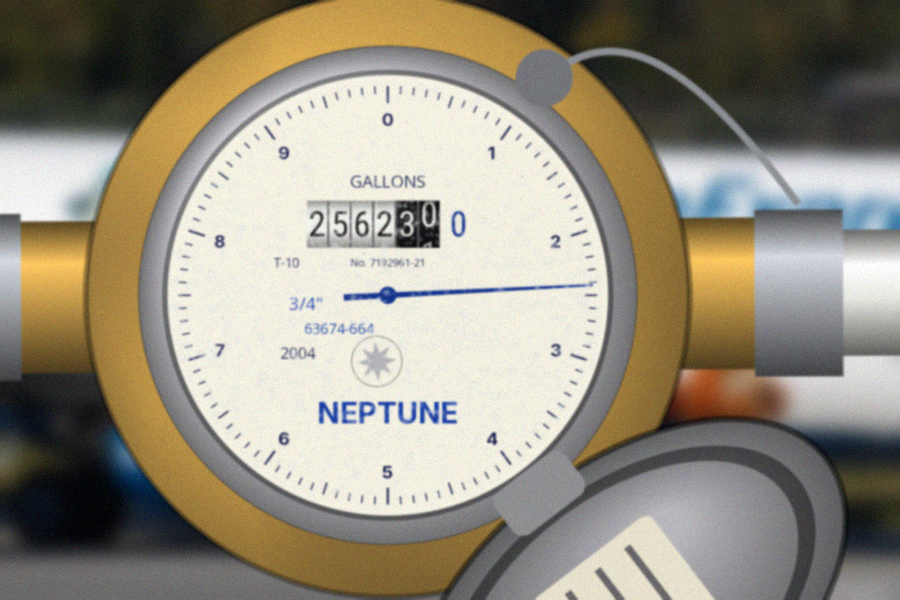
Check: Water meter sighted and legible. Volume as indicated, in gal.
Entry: 2562302.4 gal
